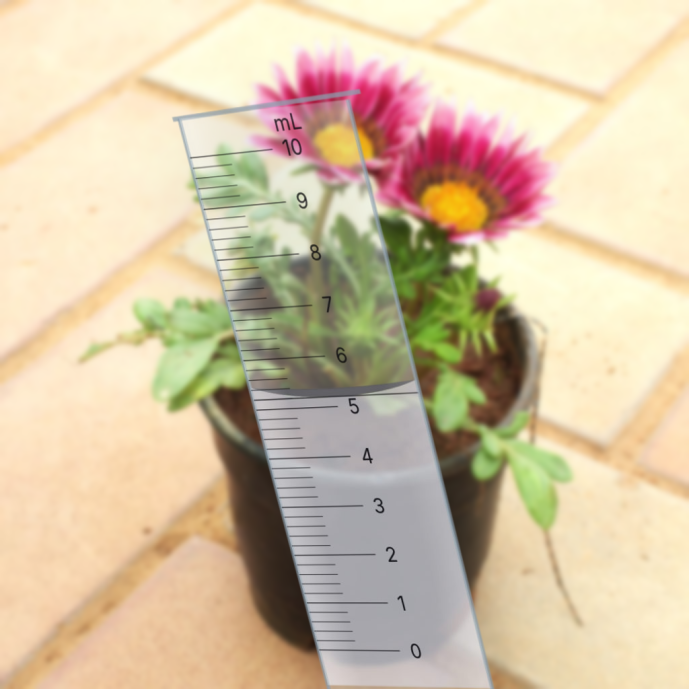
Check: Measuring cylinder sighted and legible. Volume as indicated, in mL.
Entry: 5.2 mL
